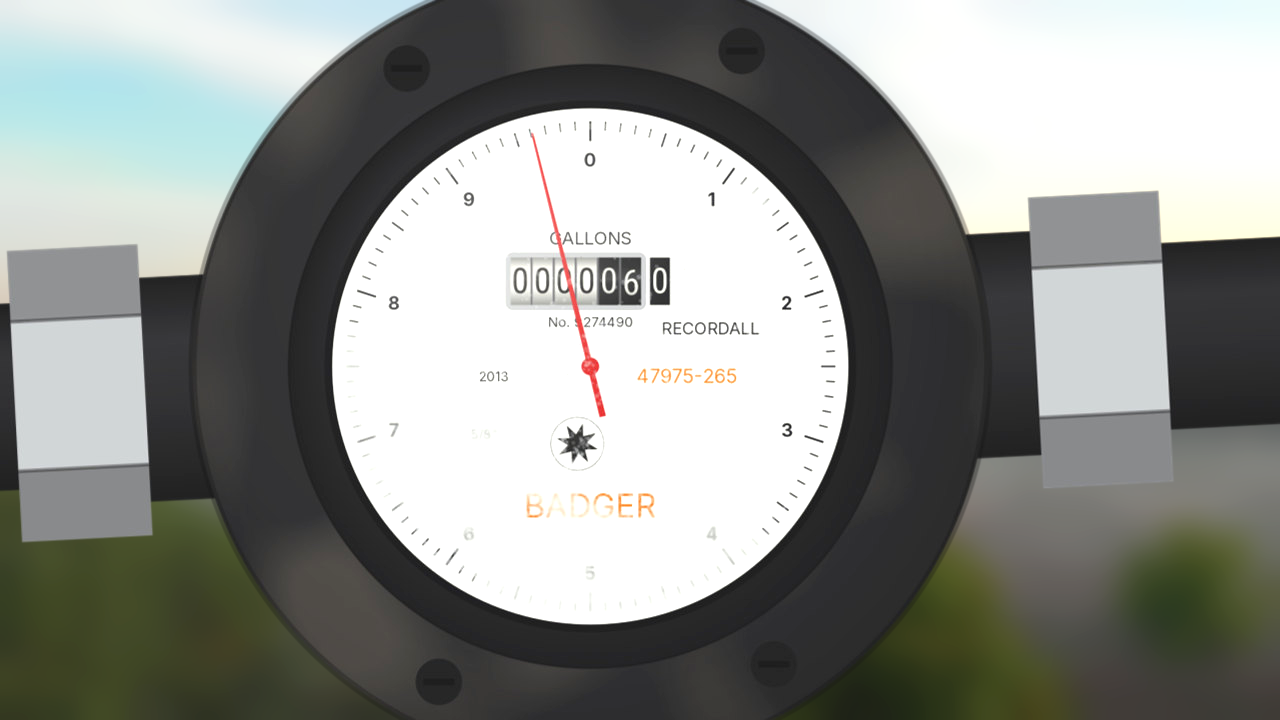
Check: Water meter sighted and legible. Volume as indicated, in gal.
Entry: 59.6 gal
